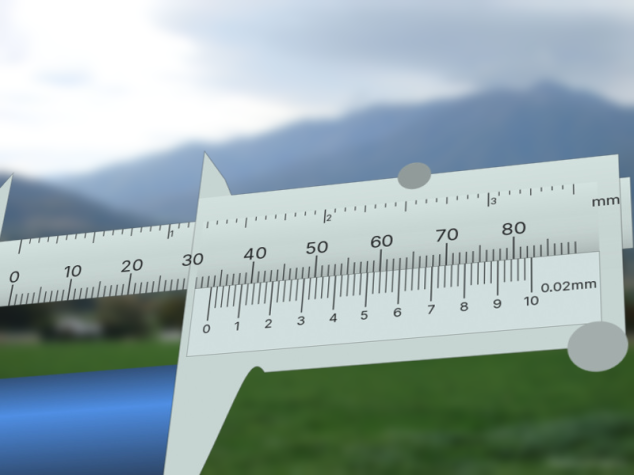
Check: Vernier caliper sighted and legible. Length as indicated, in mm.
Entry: 33.6 mm
